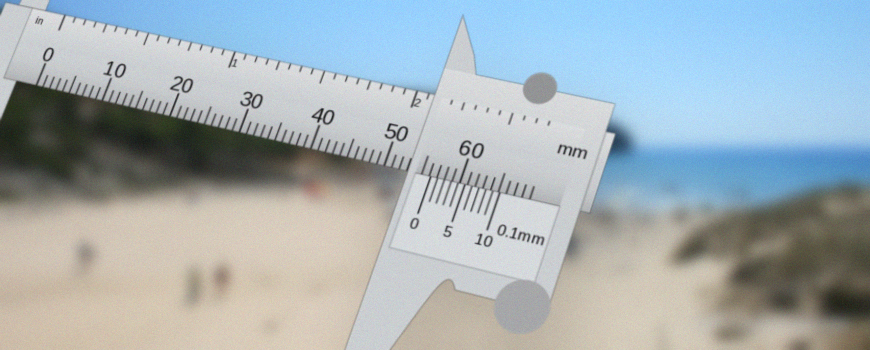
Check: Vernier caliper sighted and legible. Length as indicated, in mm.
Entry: 56.2 mm
